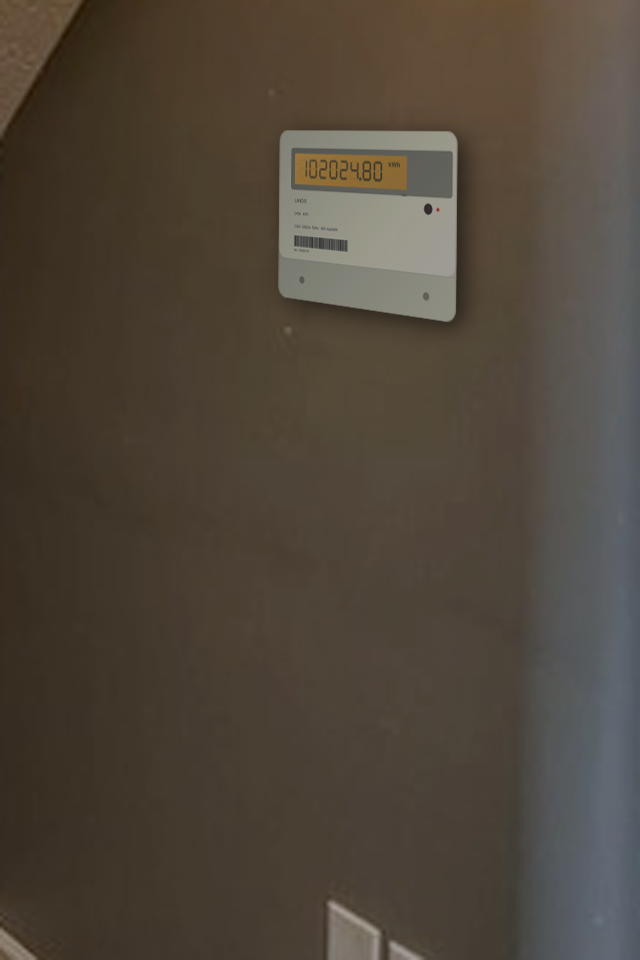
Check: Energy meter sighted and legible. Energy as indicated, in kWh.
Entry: 102024.80 kWh
